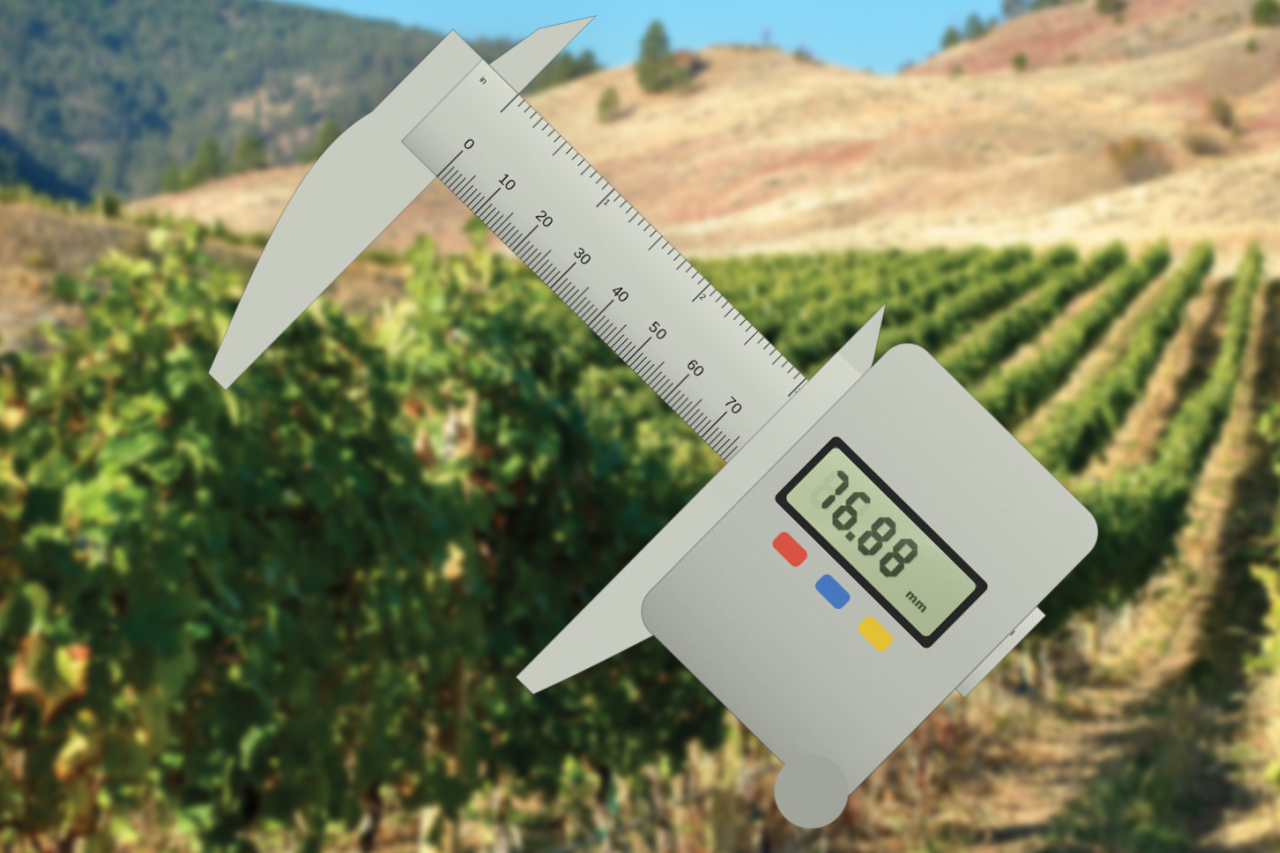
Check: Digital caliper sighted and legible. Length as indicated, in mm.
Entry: 76.88 mm
